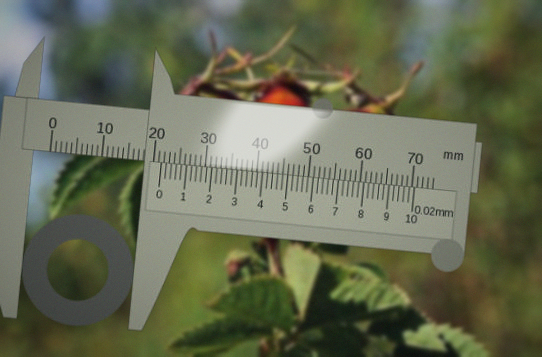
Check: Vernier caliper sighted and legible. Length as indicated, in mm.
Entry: 21.5 mm
